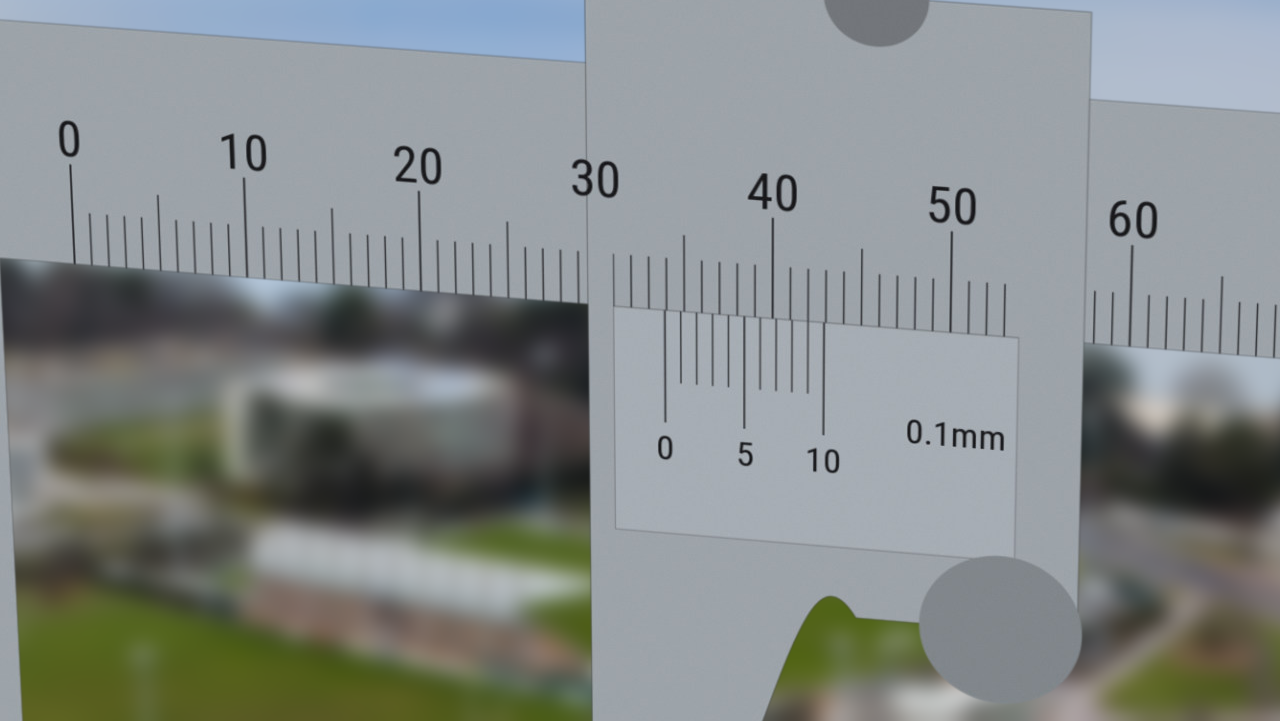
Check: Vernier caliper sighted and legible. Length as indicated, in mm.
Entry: 33.9 mm
